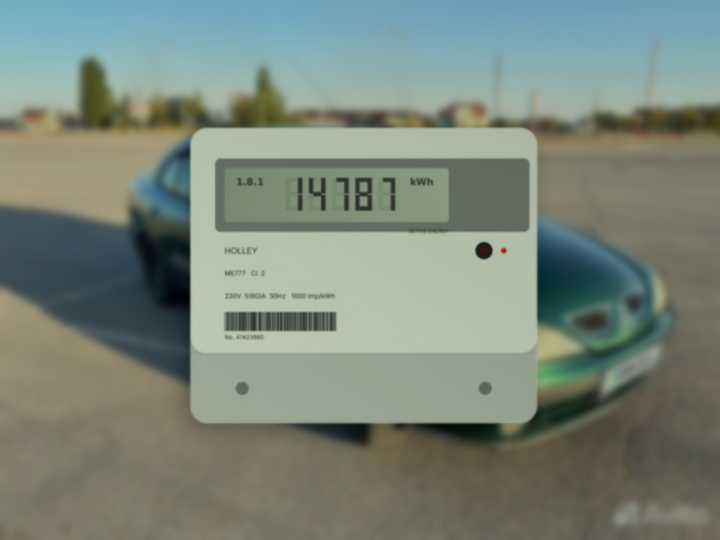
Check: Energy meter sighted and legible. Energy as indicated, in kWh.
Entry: 14787 kWh
